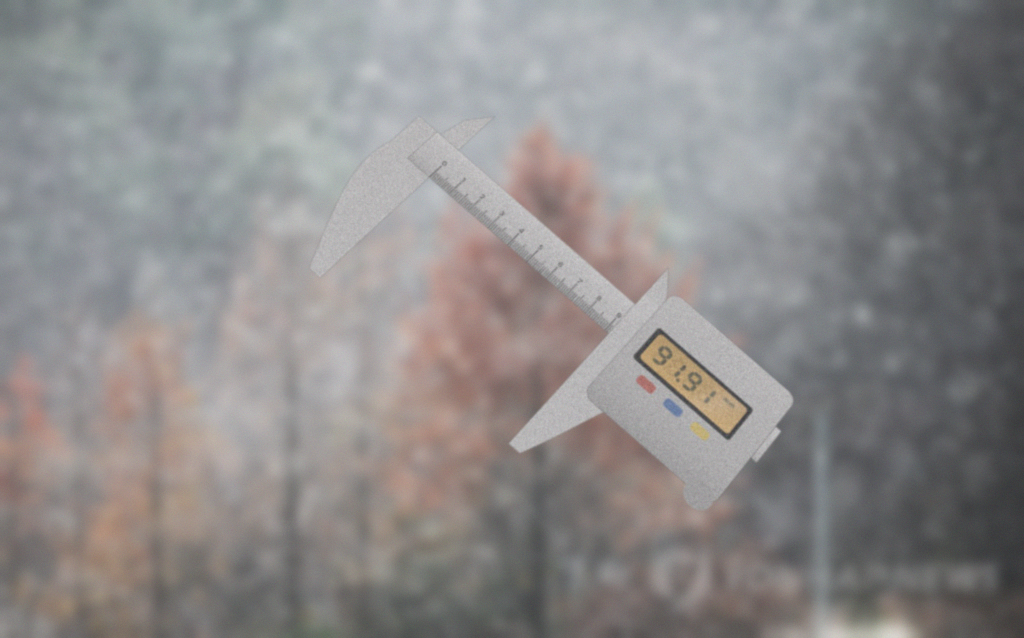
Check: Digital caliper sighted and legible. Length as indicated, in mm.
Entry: 91.91 mm
